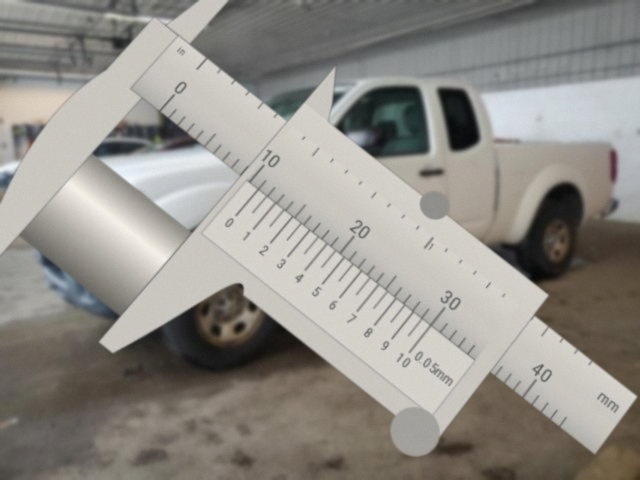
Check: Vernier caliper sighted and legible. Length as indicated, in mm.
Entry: 11.0 mm
